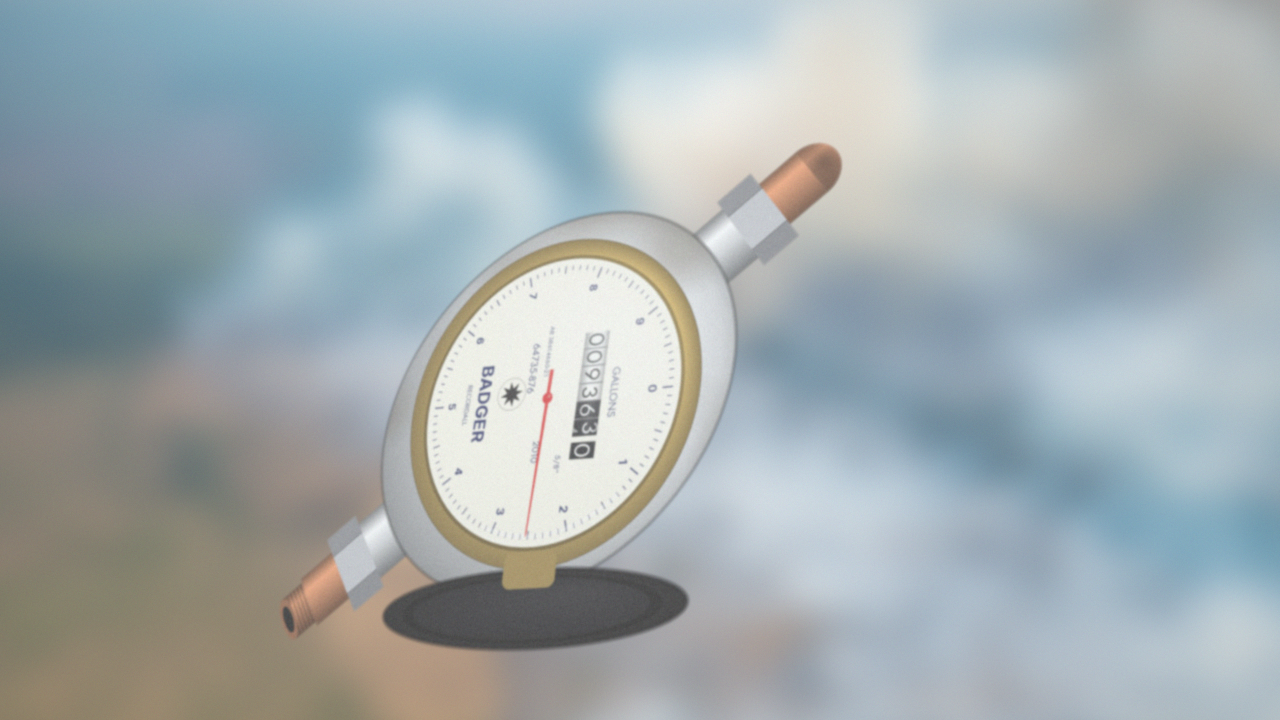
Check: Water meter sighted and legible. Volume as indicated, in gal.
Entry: 93632.5 gal
